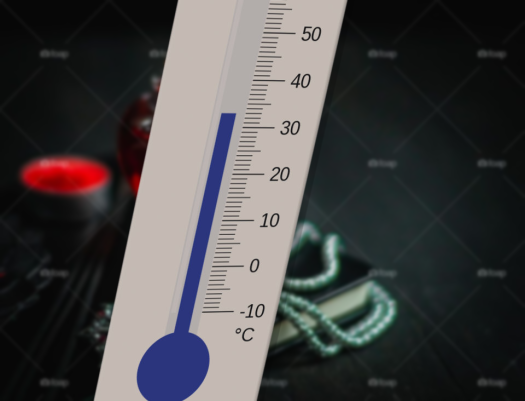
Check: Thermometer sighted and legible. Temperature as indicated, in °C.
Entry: 33 °C
